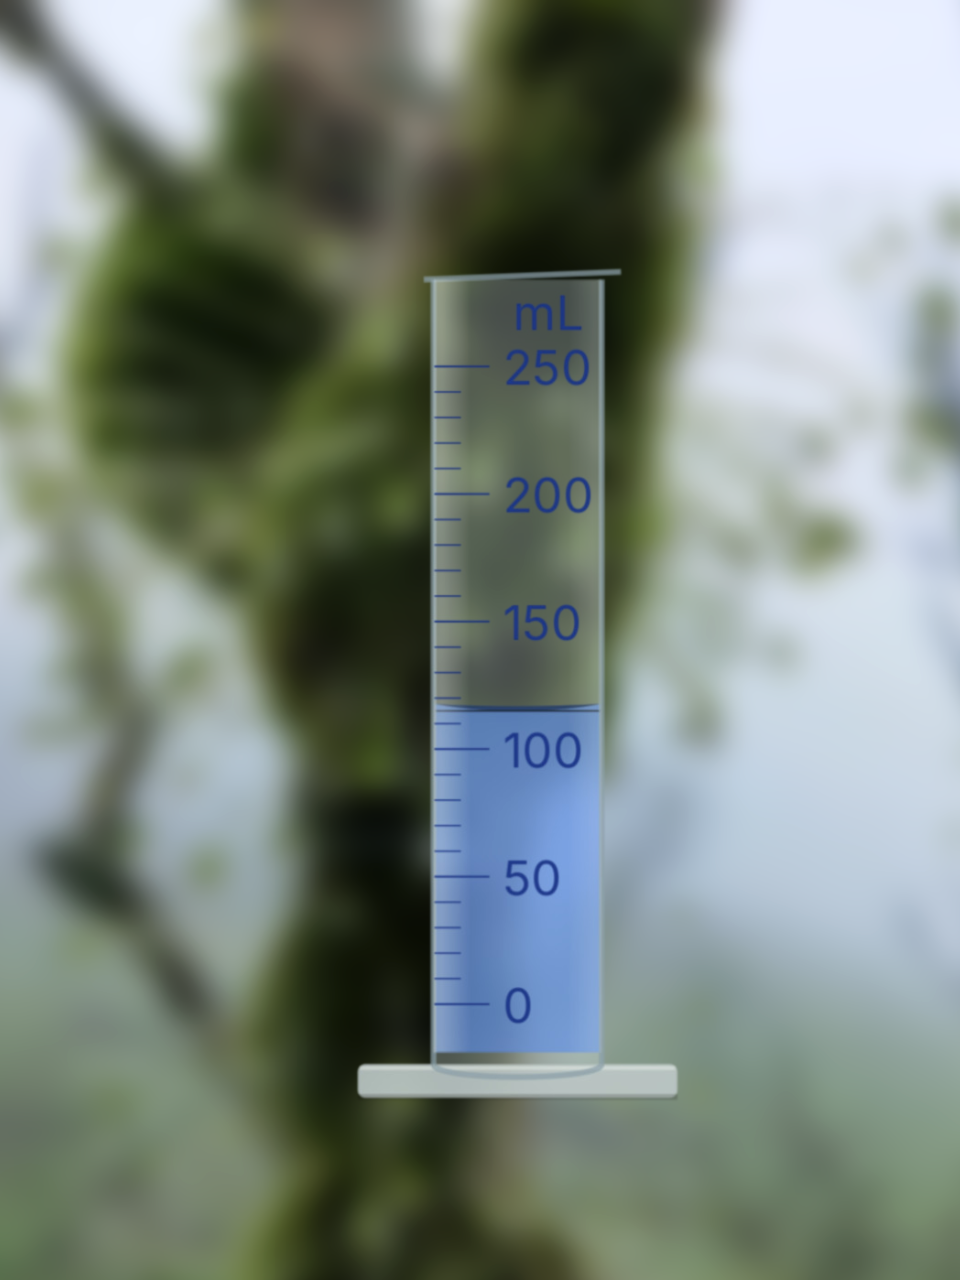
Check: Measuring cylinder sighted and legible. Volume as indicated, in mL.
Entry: 115 mL
